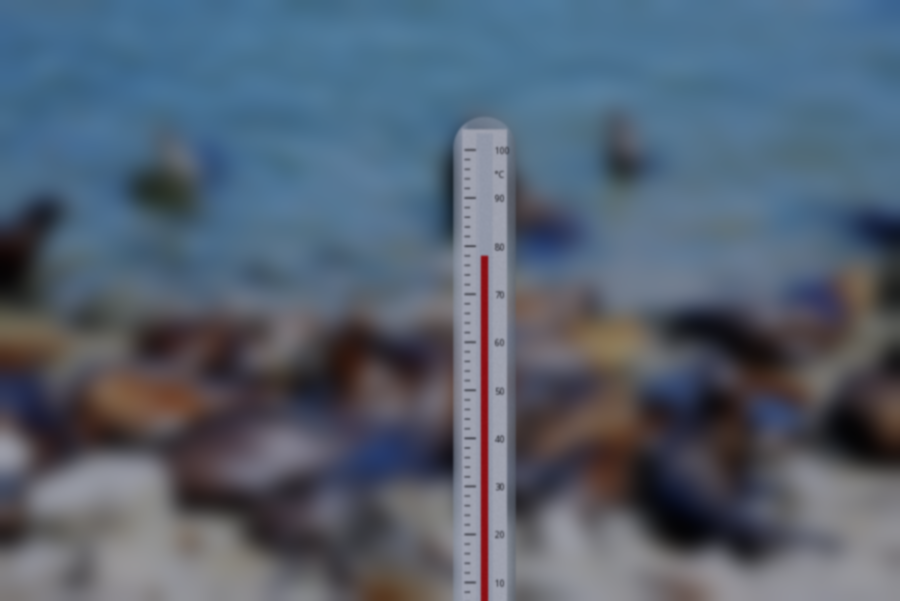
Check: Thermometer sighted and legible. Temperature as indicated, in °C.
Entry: 78 °C
